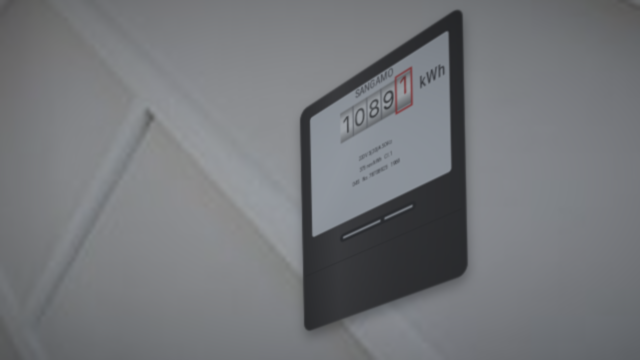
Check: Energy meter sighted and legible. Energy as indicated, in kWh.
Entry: 1089.1 kWh
